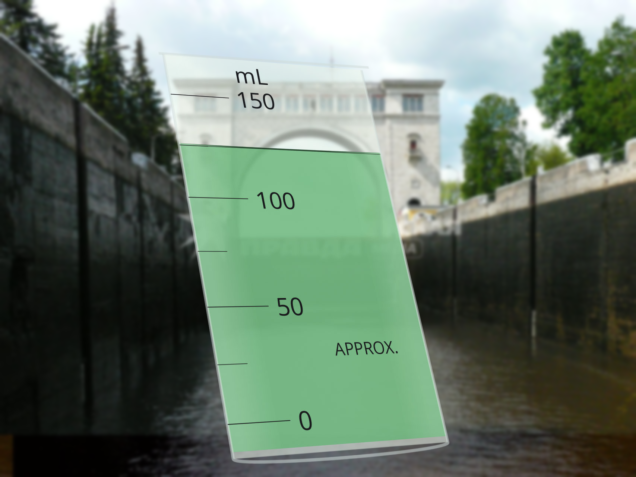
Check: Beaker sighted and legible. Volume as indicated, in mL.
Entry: 125 mL
